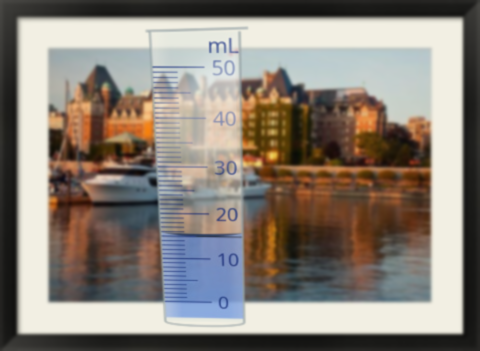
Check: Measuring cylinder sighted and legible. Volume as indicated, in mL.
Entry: 15 mL
